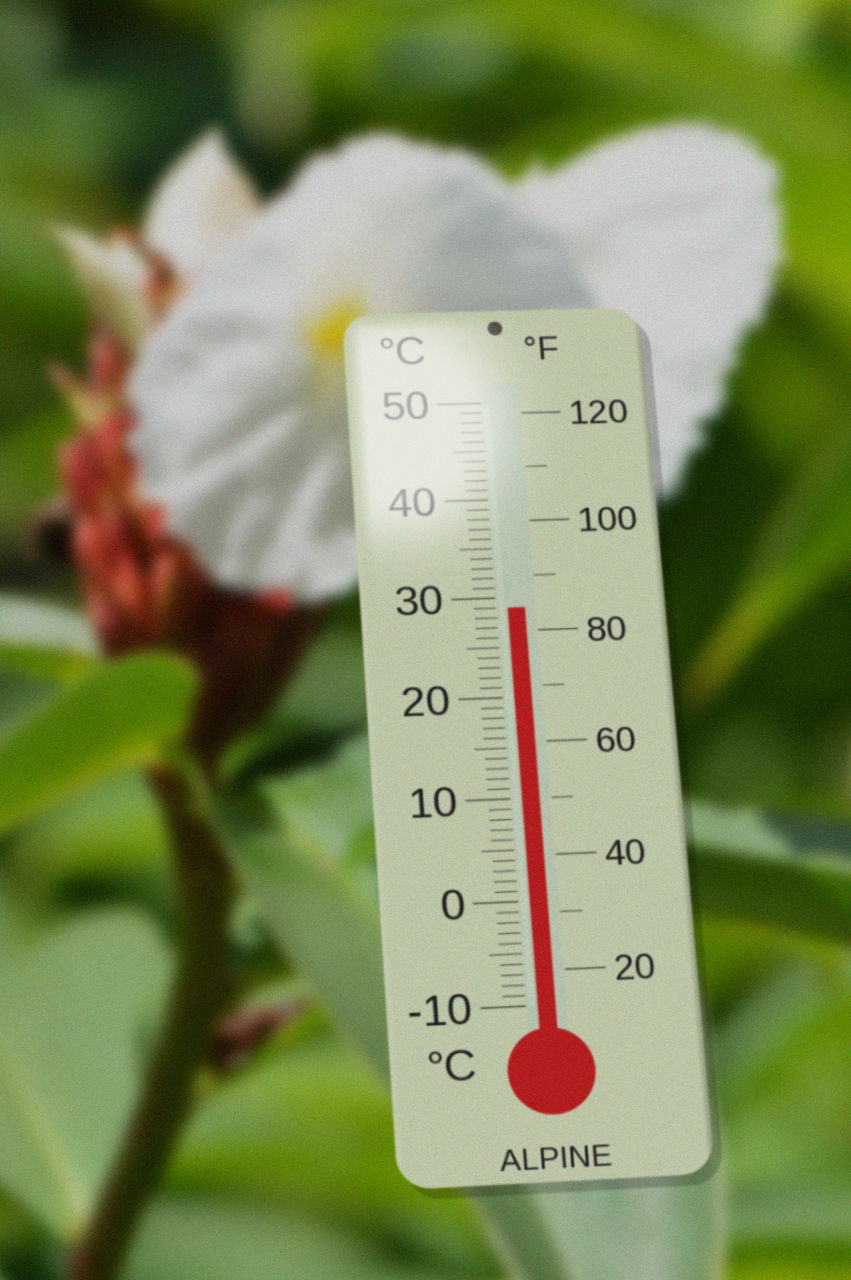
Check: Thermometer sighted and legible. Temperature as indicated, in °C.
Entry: 29 °C
